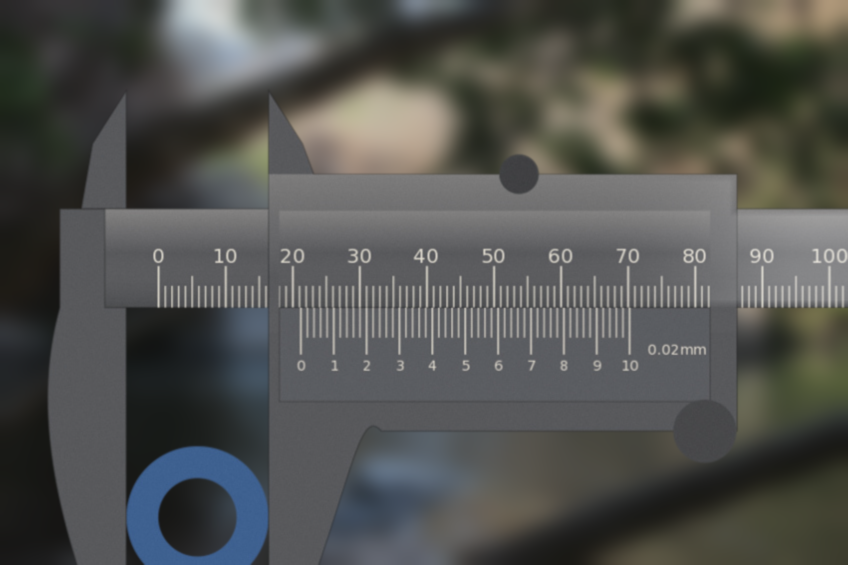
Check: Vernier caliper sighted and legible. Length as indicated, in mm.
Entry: 21.2 mm
